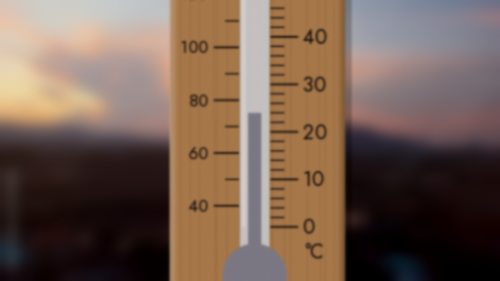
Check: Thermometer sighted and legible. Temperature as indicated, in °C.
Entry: 24 °C
